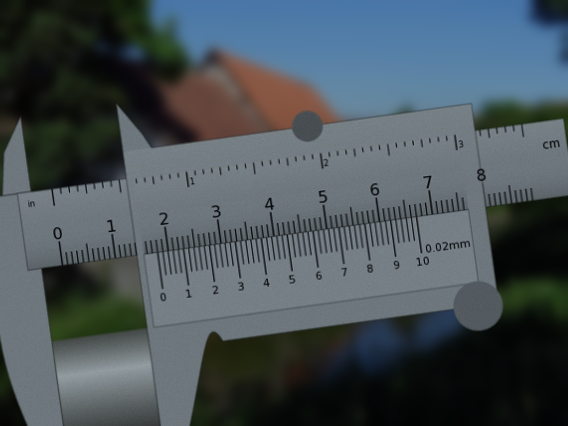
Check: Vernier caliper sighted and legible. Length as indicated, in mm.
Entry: 18.0 mm
